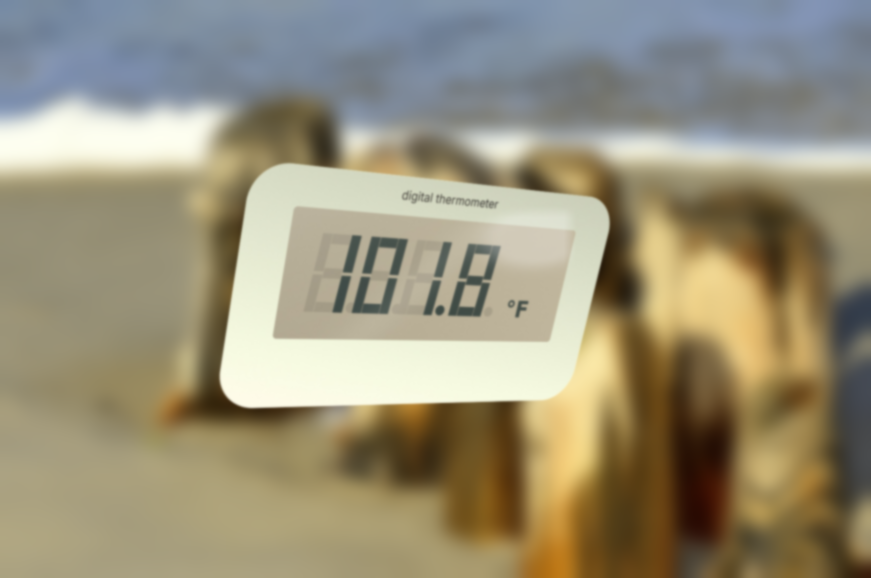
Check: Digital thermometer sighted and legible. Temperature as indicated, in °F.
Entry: 101.8 °F
